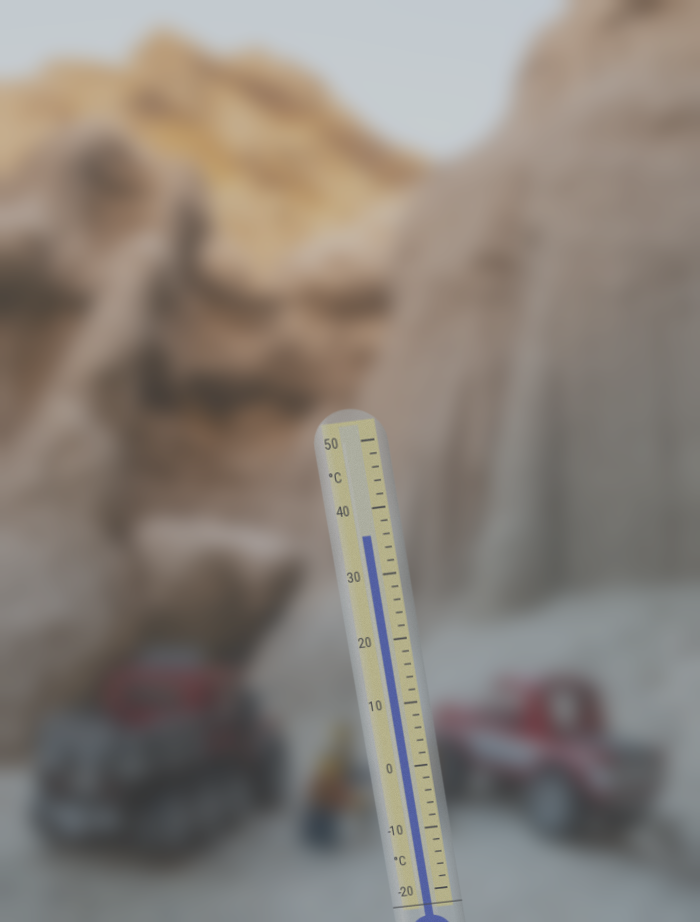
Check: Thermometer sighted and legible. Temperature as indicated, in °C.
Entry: 36 °C
